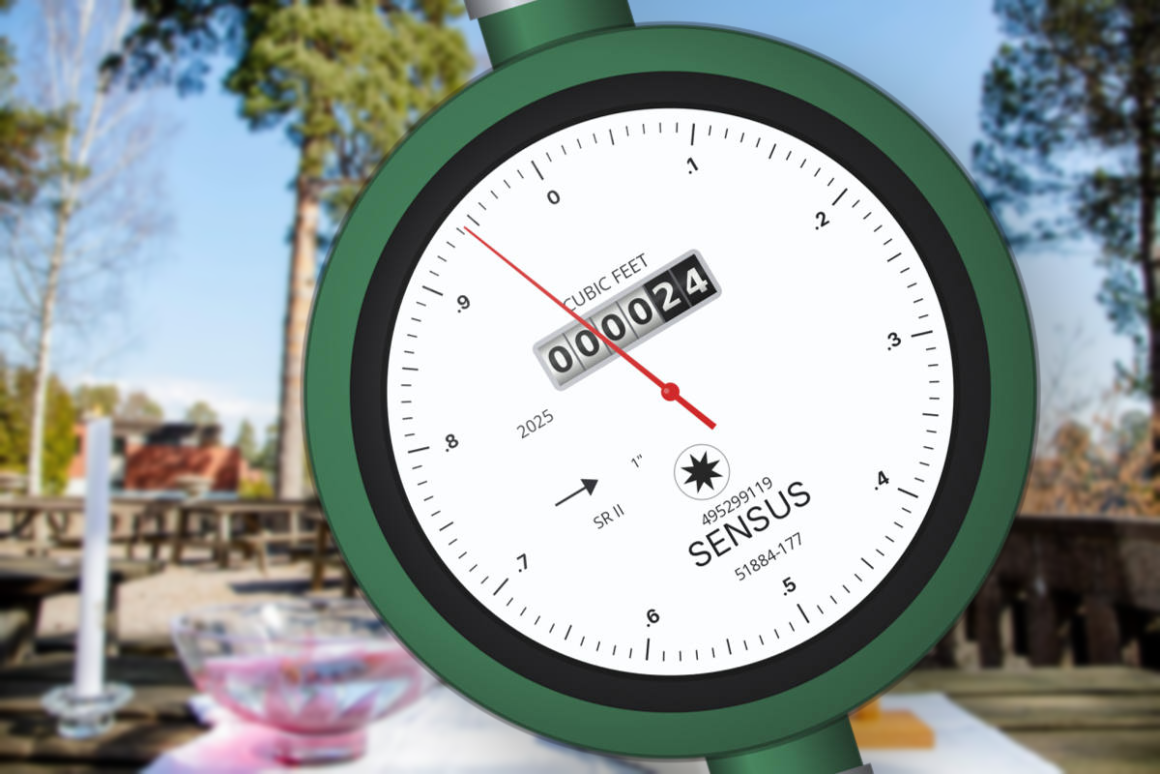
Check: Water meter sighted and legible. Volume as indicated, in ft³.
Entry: 23.94 ft³
